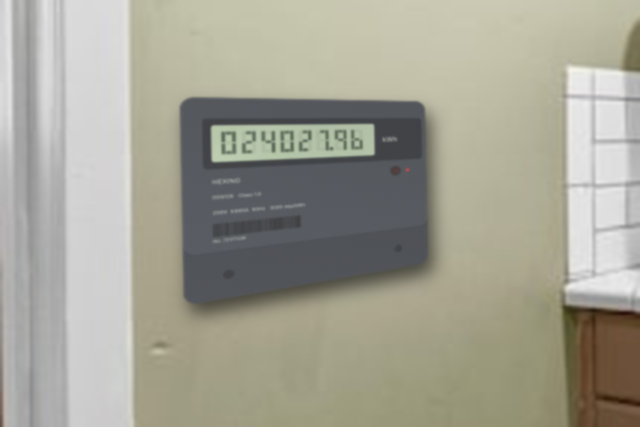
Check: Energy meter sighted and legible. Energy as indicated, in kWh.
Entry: 24027.96 kWh
